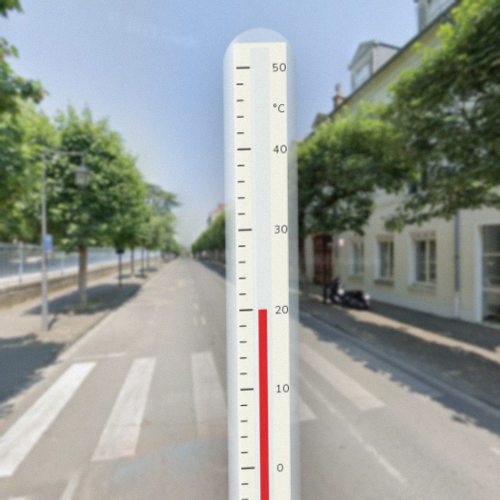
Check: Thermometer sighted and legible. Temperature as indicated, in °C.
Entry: 20 °C
